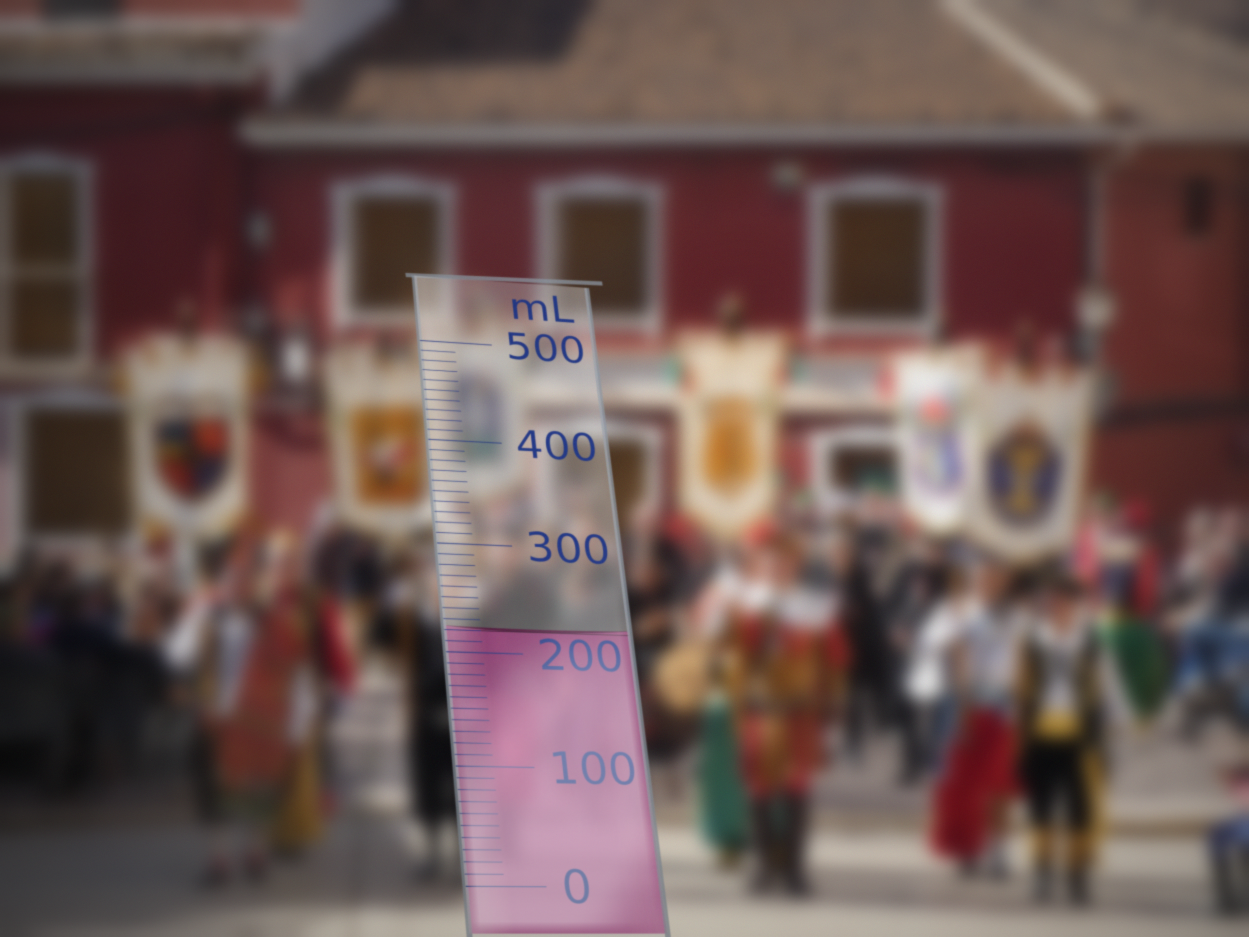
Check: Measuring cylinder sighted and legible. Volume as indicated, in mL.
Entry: 220 mL
